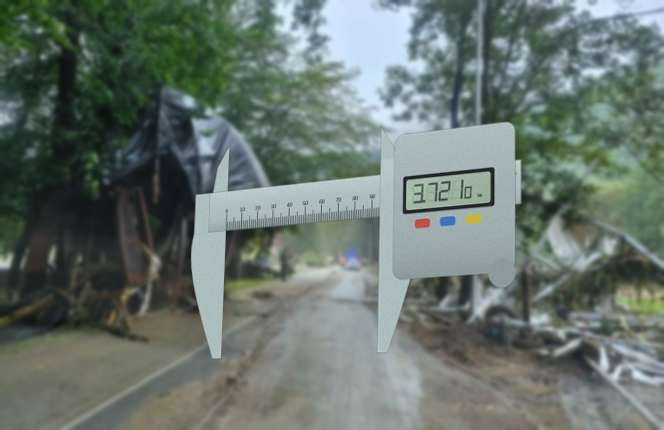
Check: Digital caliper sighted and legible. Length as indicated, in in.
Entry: 3.7210 in
